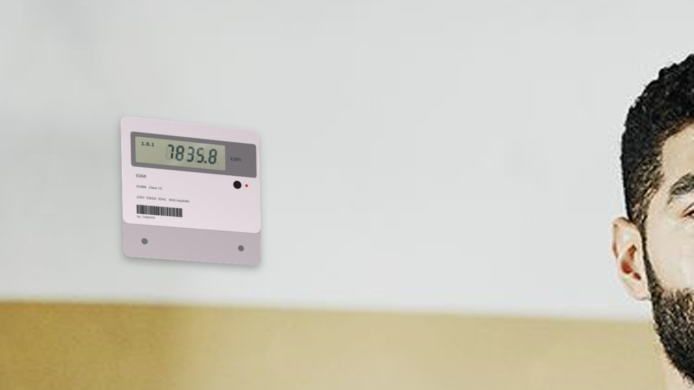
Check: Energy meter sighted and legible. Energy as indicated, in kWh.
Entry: 7835.8 kWh
